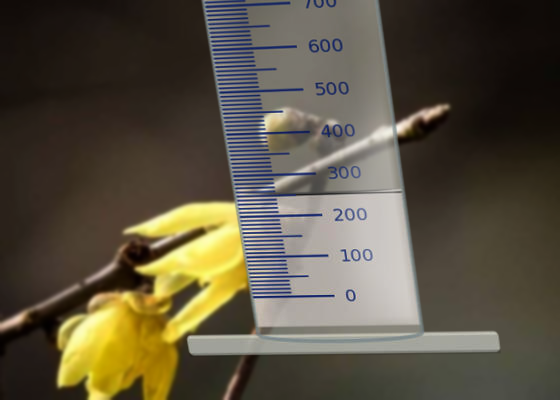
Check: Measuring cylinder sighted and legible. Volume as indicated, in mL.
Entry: 250 mL
